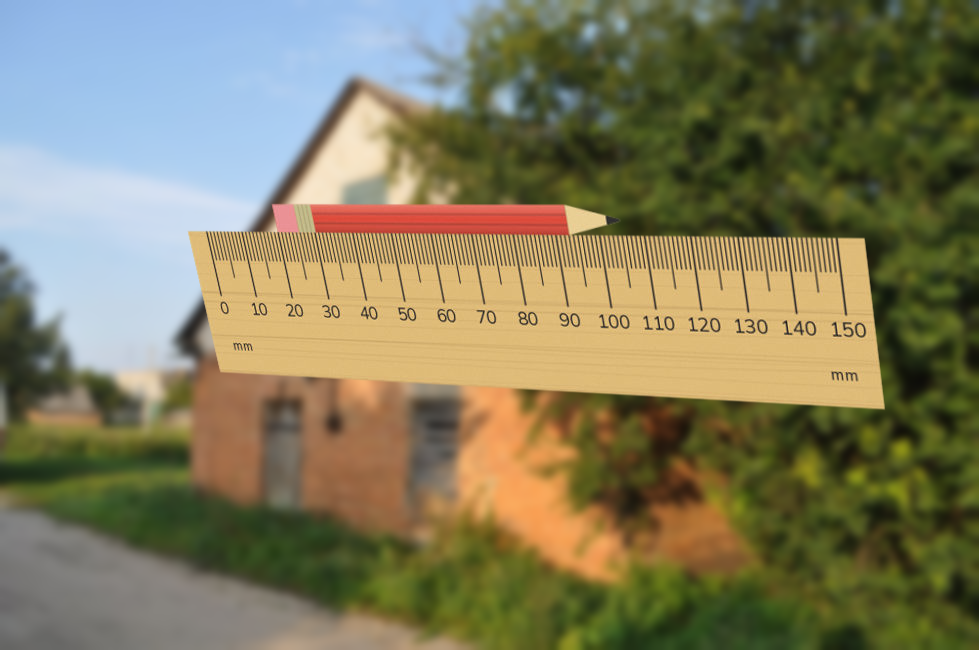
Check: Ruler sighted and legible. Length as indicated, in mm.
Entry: 85 mm
